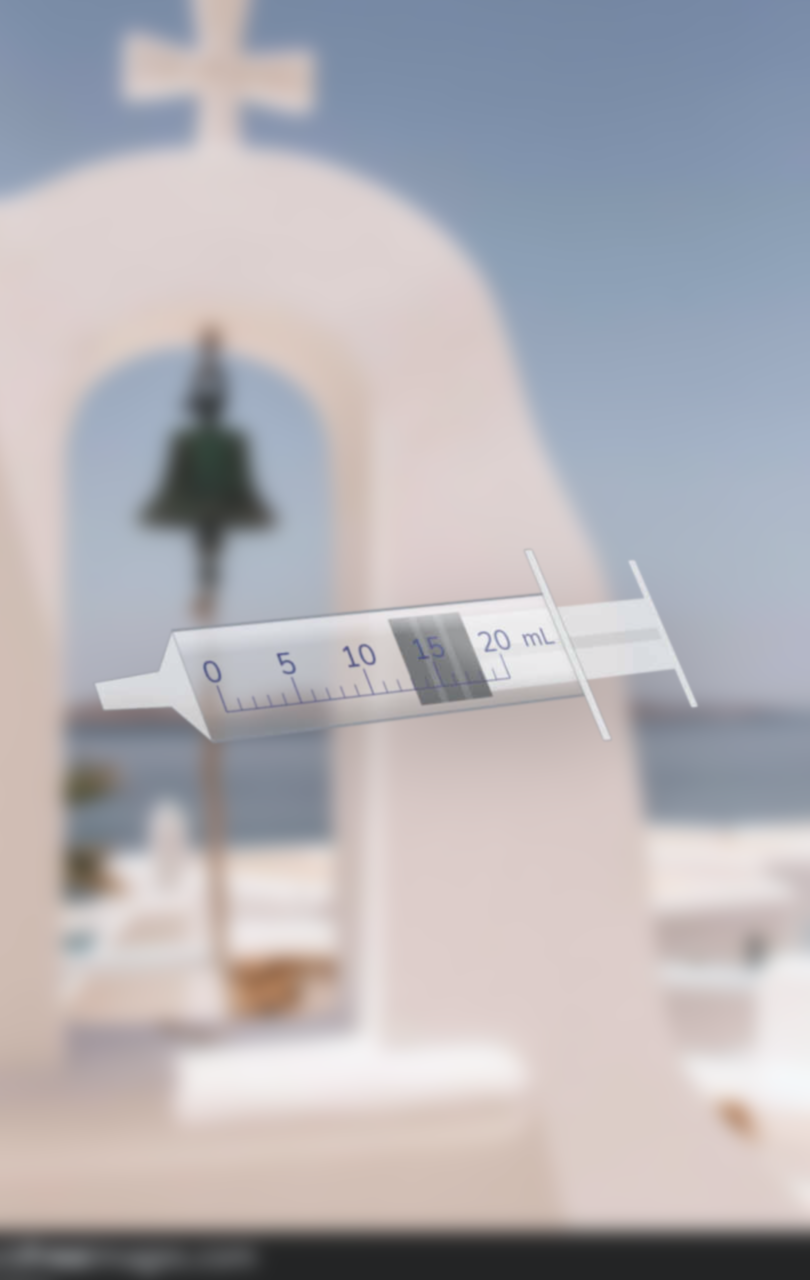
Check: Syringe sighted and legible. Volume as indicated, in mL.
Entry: 13 mL
